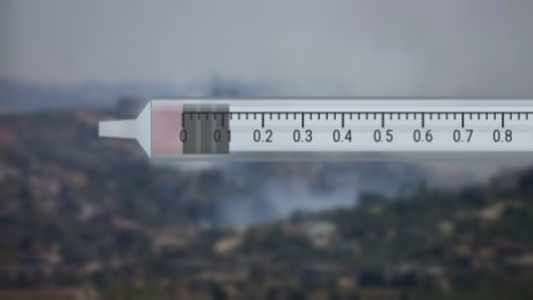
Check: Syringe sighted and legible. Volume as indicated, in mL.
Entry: 0 mL
